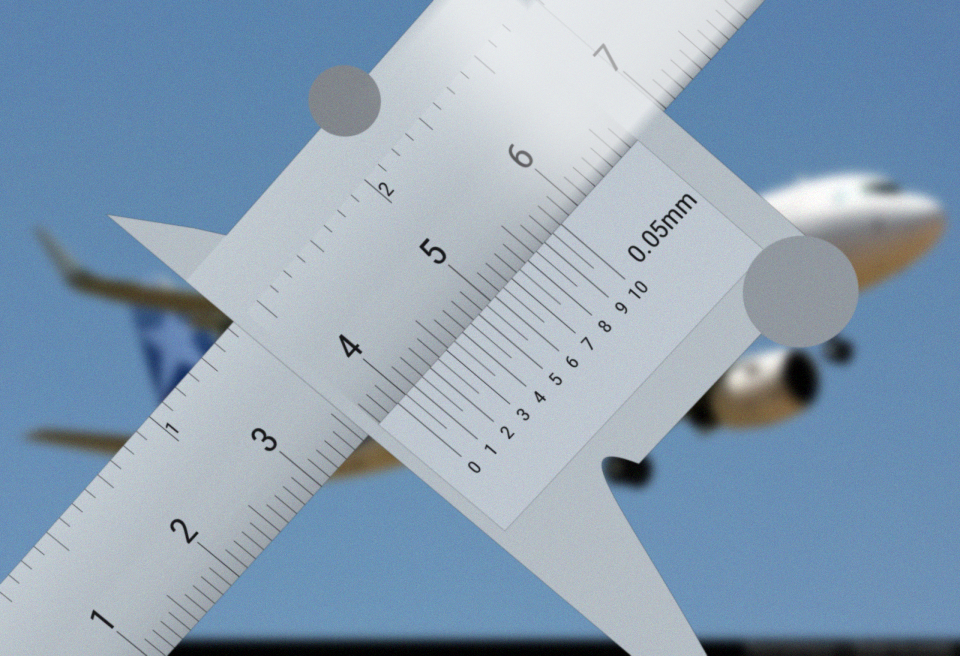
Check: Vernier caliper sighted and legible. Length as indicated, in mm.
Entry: 39.1 mm
